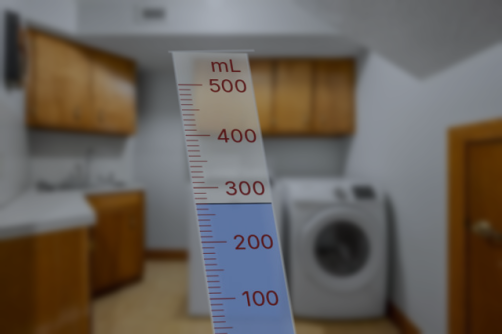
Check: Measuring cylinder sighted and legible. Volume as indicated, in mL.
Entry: 270 mL
